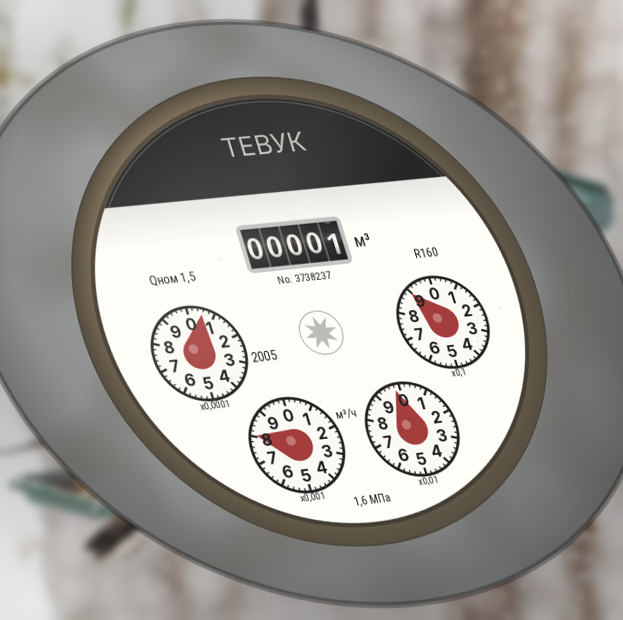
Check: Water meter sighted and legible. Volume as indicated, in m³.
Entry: 0.8980 m³
